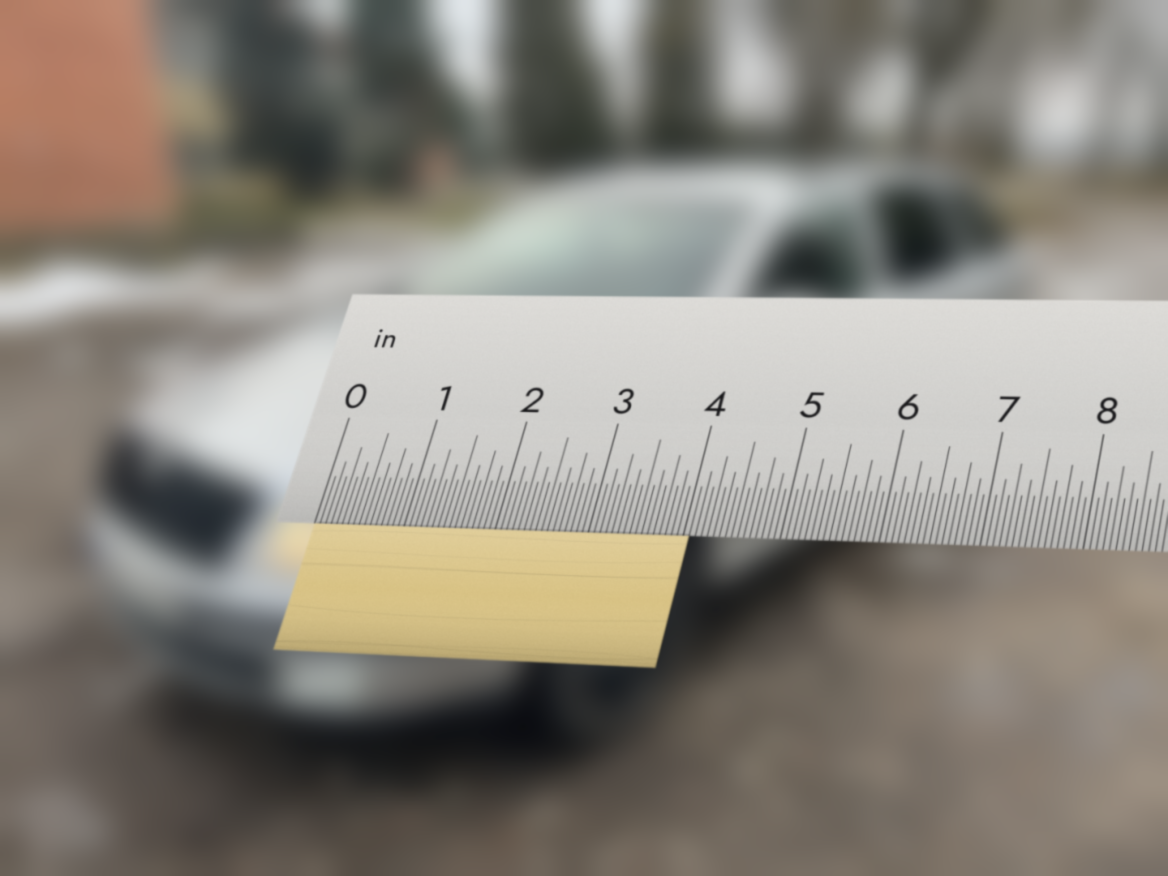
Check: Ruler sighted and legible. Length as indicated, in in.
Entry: 4.0625 in
